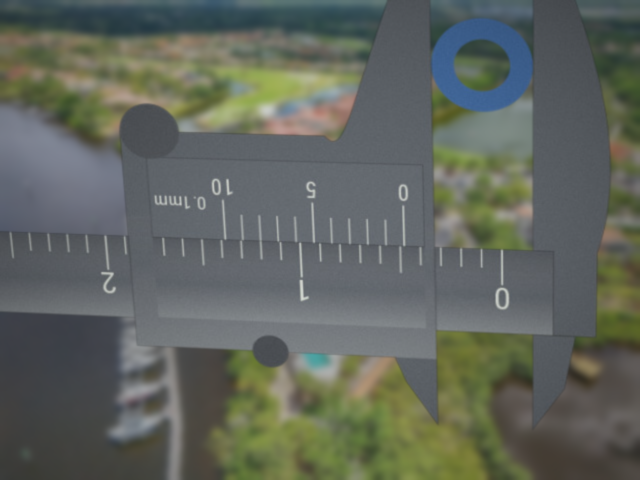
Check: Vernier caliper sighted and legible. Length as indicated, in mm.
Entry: 4.8 mm
